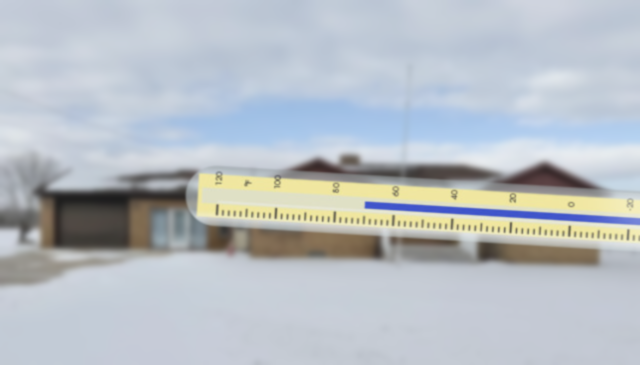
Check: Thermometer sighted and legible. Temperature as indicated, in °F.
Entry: 70 °F
